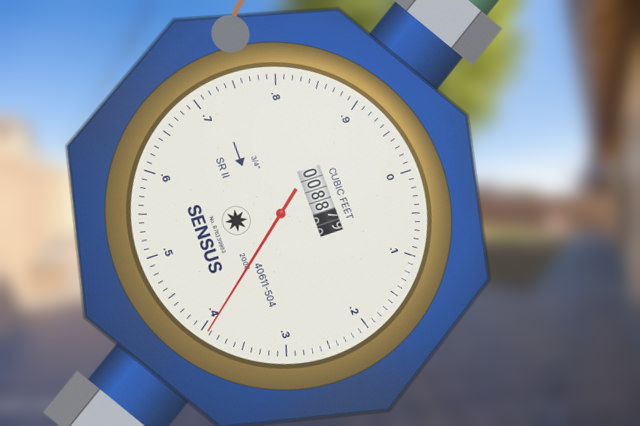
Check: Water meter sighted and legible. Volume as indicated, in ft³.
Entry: 8879.39 ft³
